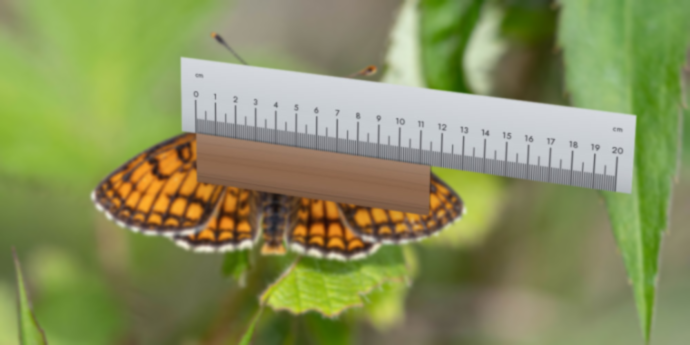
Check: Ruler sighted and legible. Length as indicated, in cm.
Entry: 11.5 cm
